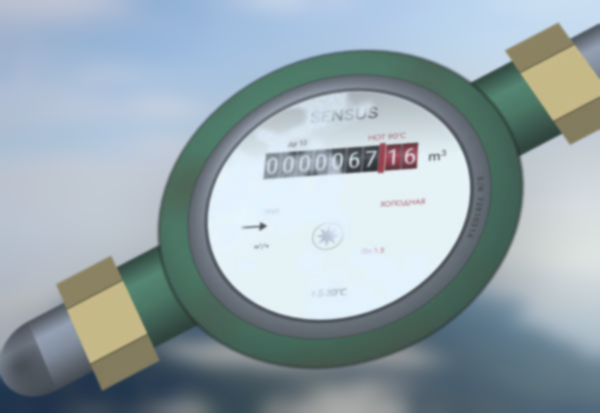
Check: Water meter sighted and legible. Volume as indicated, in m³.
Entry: 67.16 m³
